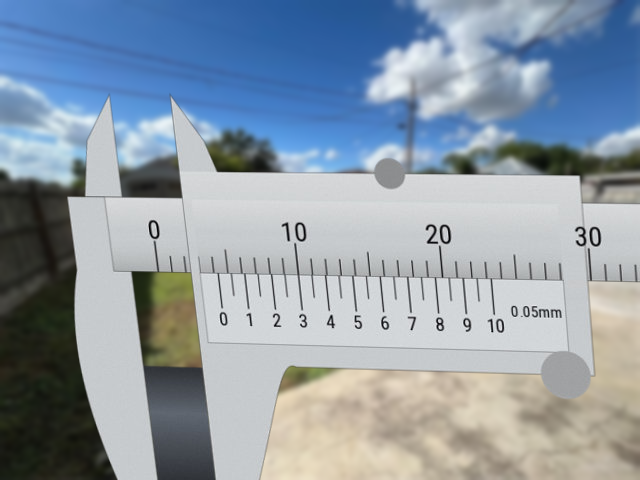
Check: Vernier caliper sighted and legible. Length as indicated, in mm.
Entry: 4.3 mm
